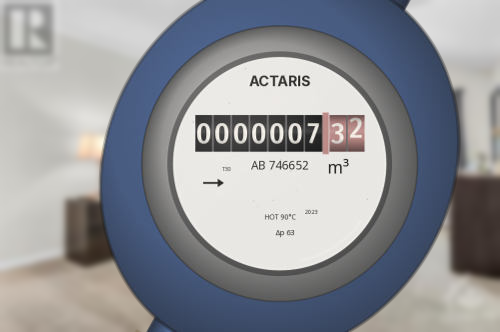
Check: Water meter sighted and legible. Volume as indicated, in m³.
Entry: 7.32 m³
